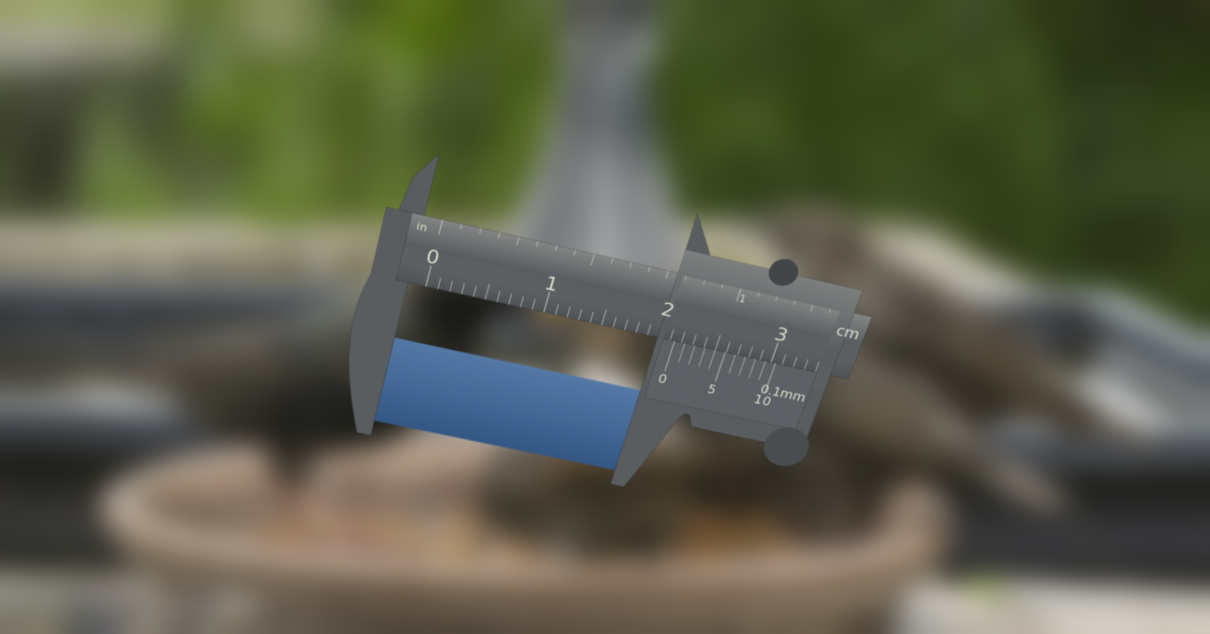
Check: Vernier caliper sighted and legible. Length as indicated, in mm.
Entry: 21.4 mm
